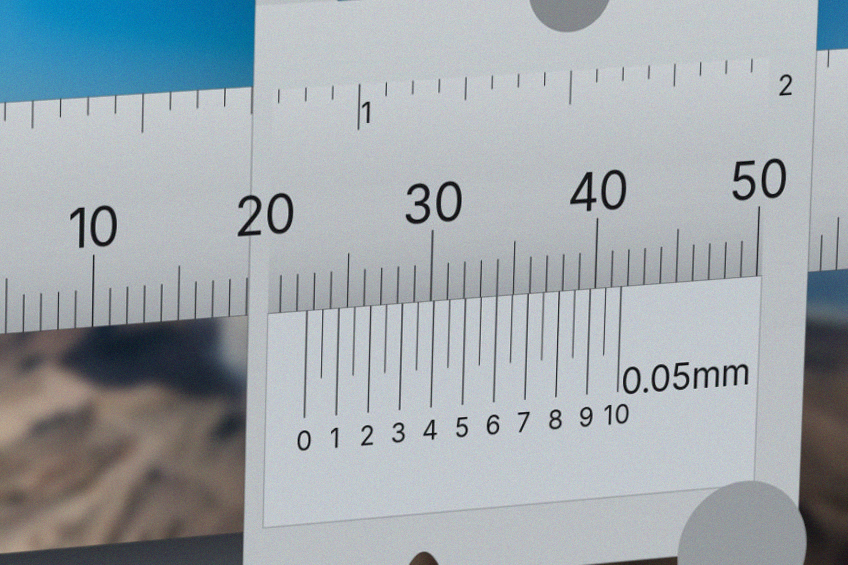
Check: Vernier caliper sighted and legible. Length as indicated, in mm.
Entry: 22.6 mm
